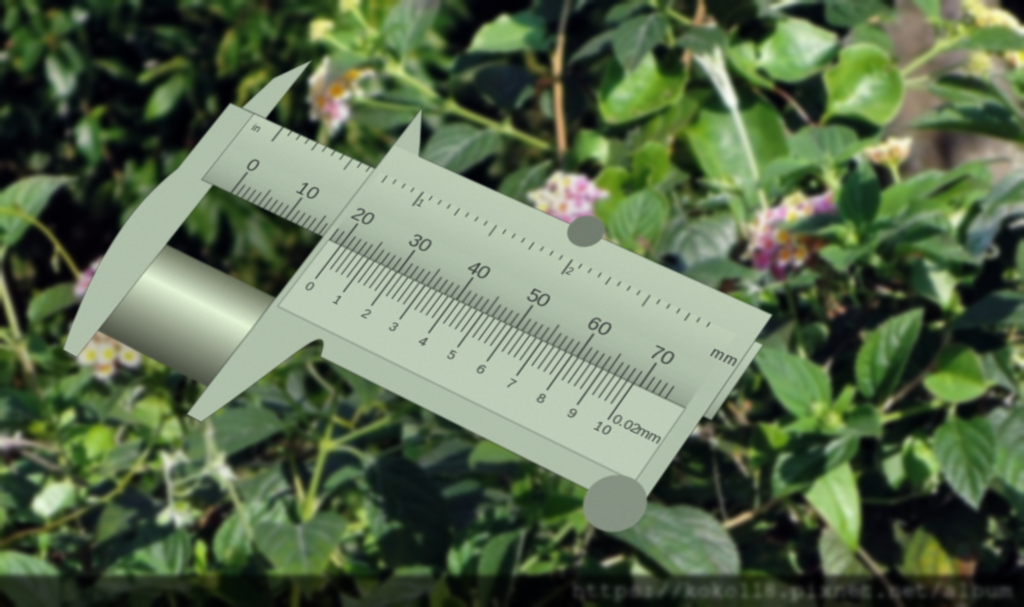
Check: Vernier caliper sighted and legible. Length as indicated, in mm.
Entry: 20.0 mm
